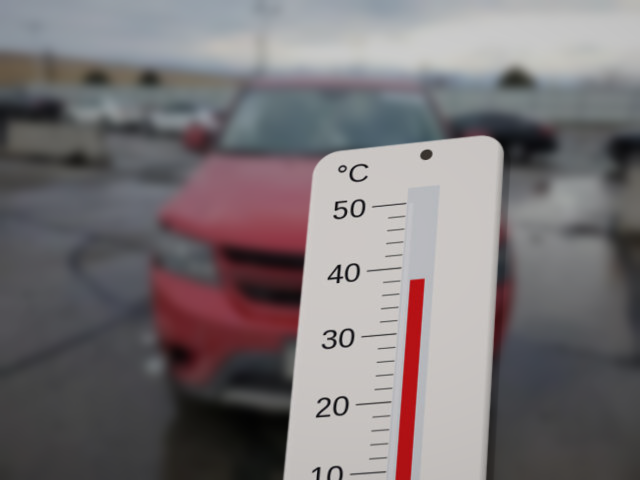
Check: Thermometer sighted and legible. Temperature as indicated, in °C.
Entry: 38 °C
